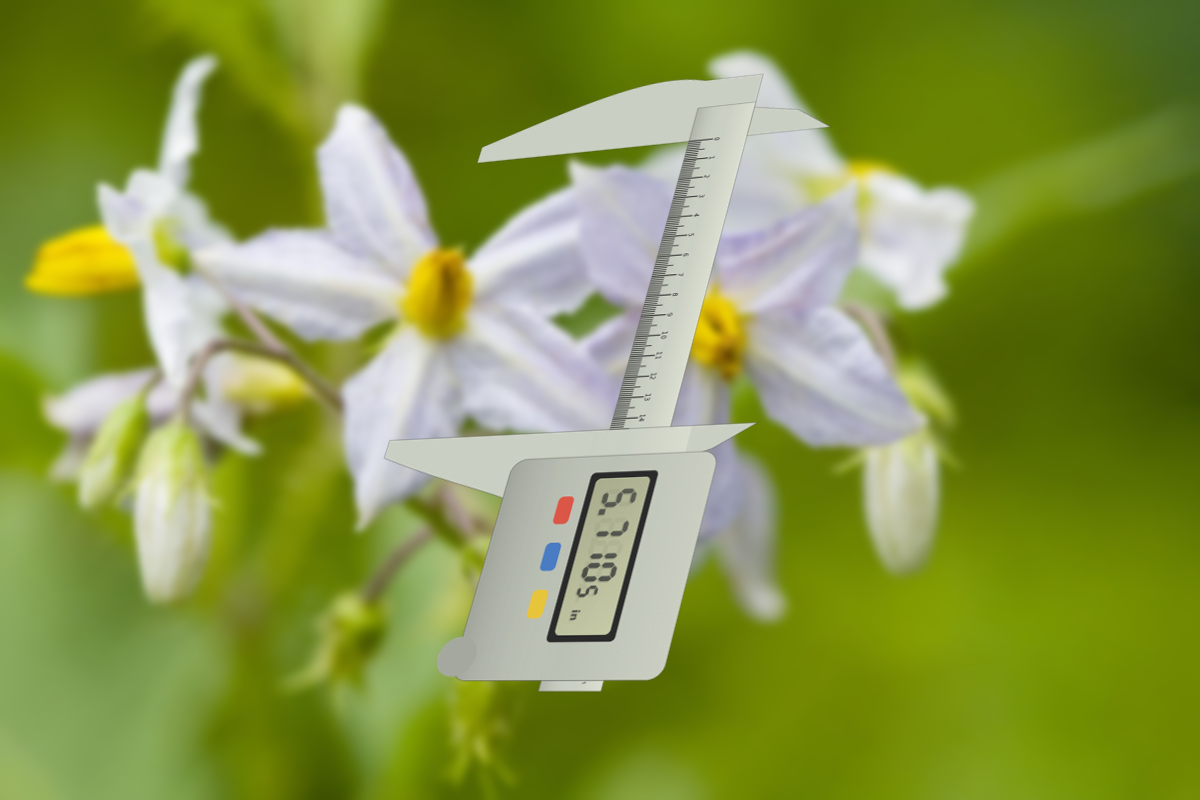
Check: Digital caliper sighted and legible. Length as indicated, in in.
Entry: 5.7105 in
